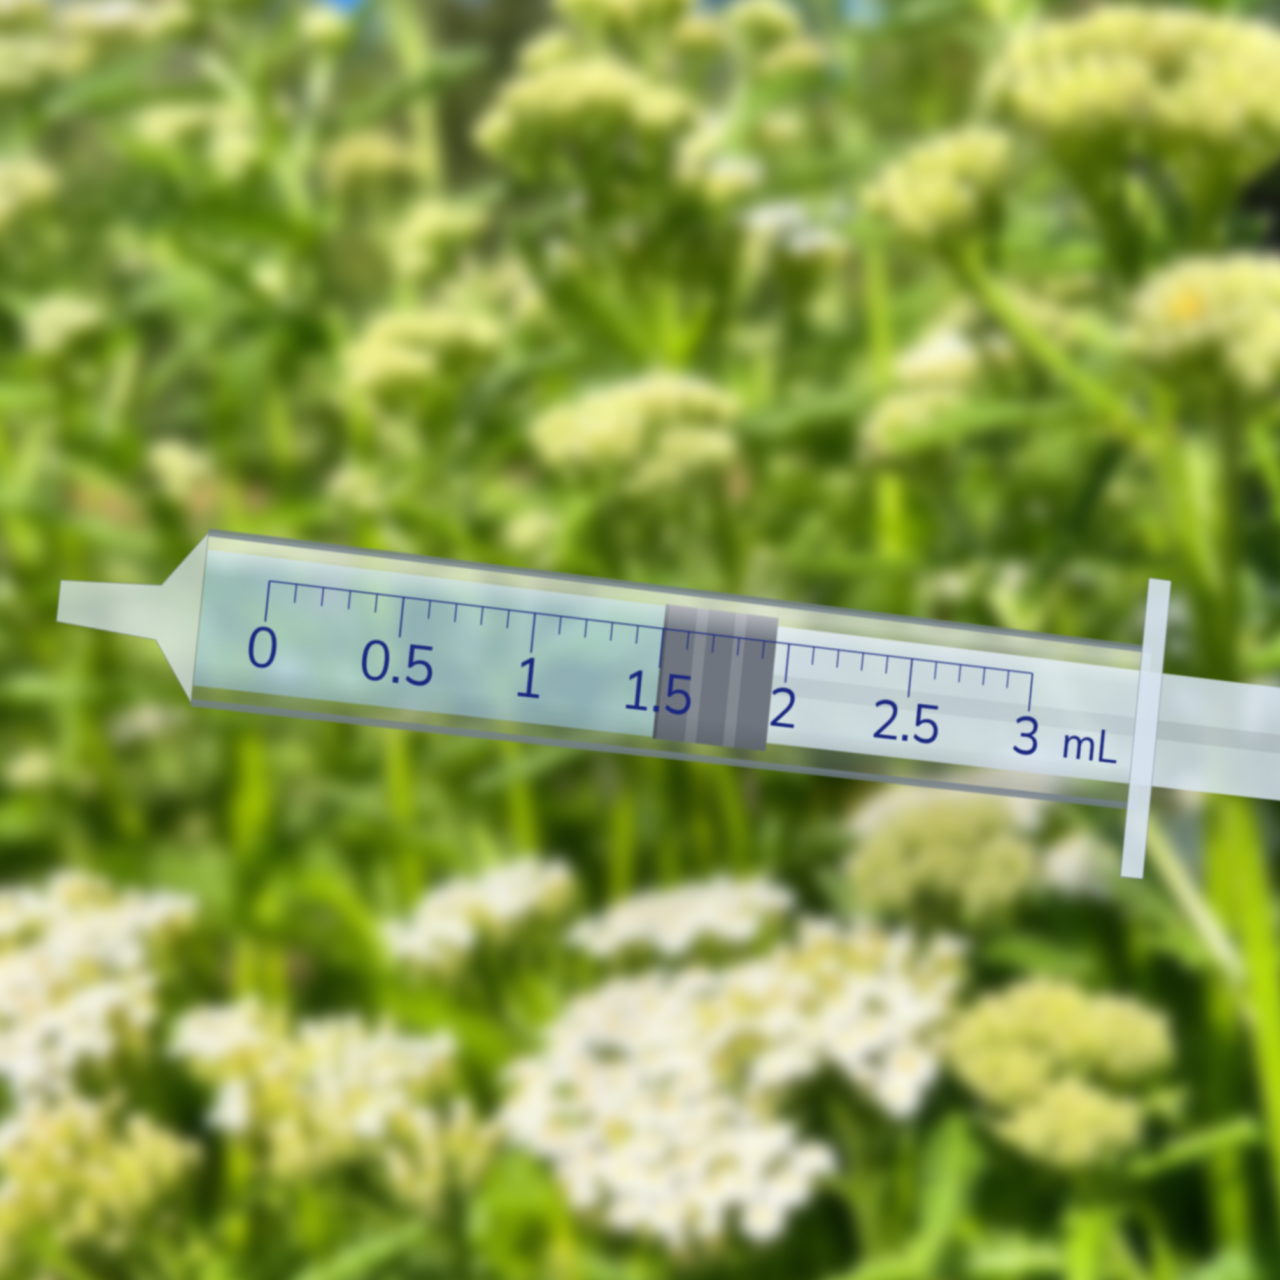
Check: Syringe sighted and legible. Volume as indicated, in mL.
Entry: 1.5 mL
